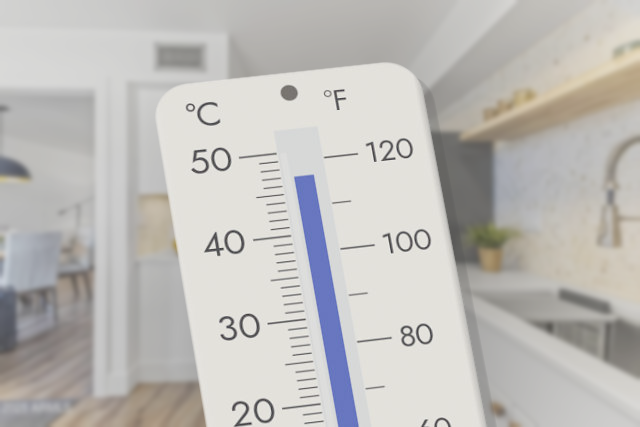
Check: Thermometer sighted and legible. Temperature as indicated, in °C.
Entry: 47 °C
